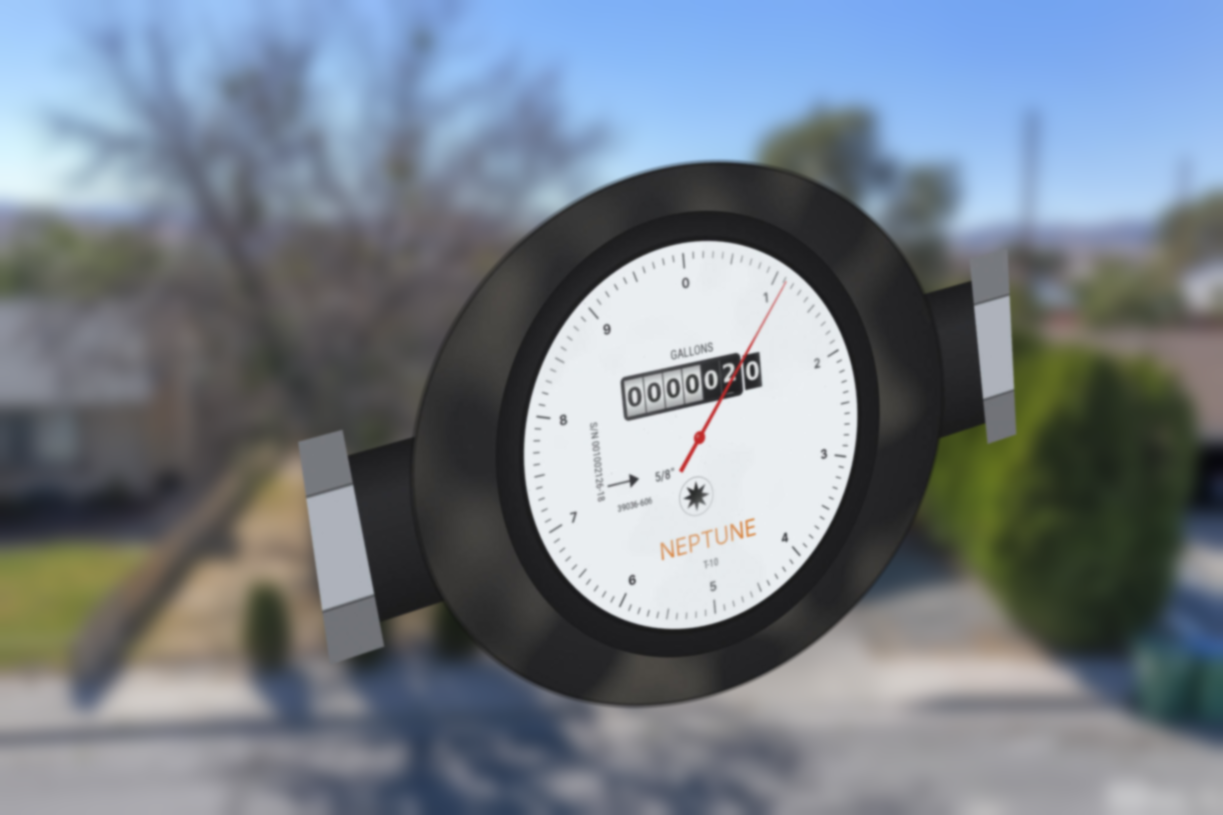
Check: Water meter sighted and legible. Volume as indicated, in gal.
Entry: 21.1 gal
